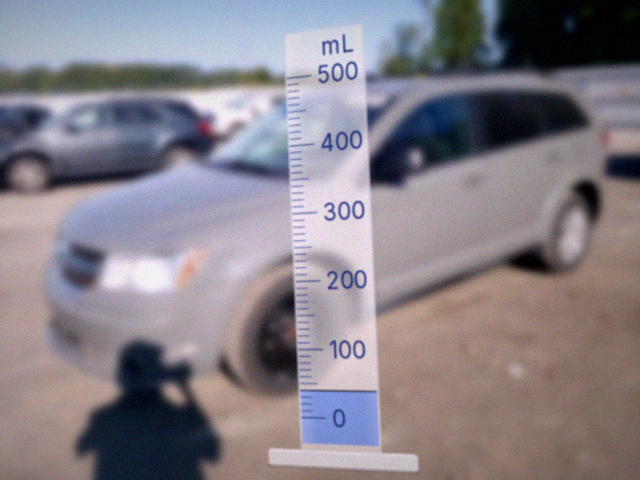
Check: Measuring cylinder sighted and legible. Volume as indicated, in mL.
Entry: 40 mL
